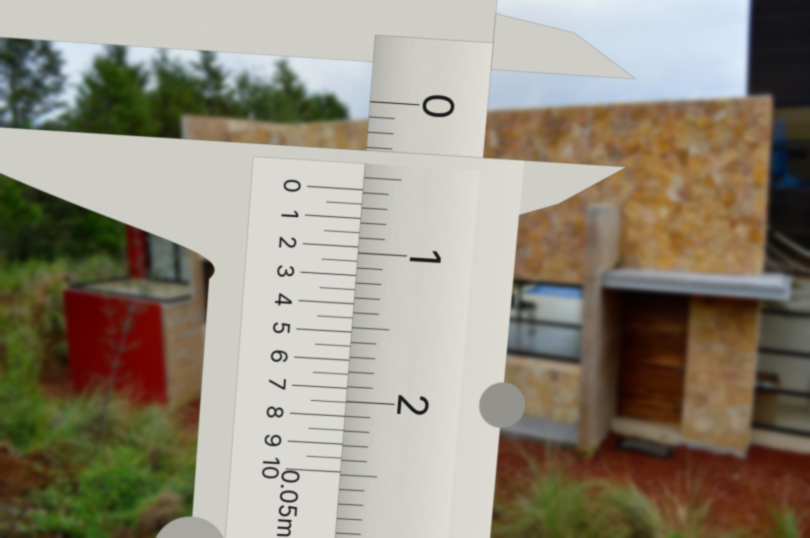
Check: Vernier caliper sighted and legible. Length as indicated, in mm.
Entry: 5.8 mm
